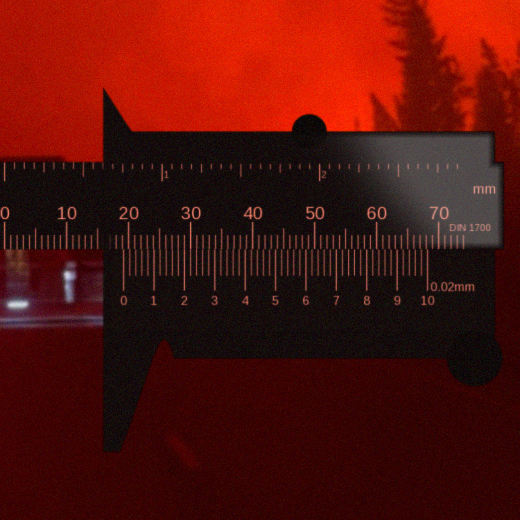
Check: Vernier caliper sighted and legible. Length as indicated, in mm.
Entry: 19.2 mm
